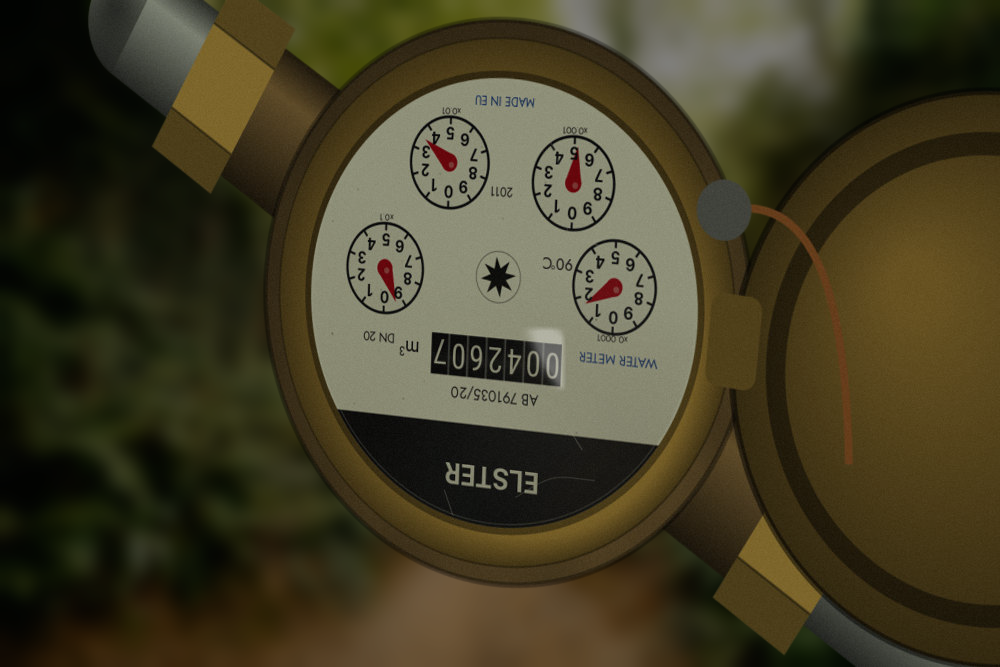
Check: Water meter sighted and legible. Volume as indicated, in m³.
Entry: 42606.9351 m³
